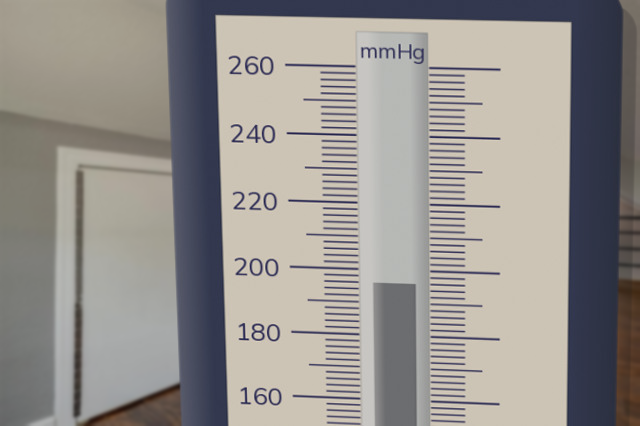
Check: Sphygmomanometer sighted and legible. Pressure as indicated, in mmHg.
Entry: 196 mmHg
